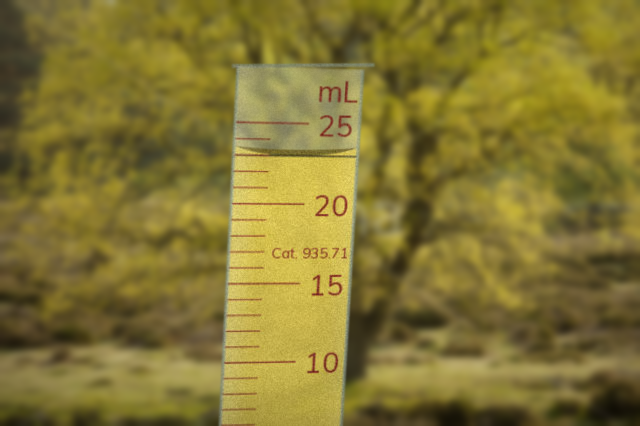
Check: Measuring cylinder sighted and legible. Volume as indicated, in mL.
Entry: 23 mL
